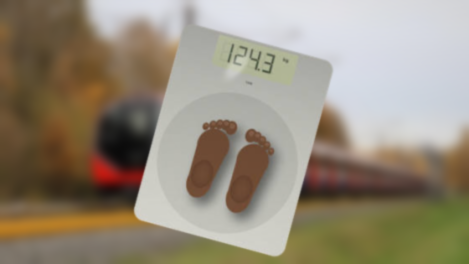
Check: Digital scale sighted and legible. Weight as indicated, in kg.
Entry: 124.3 kg
